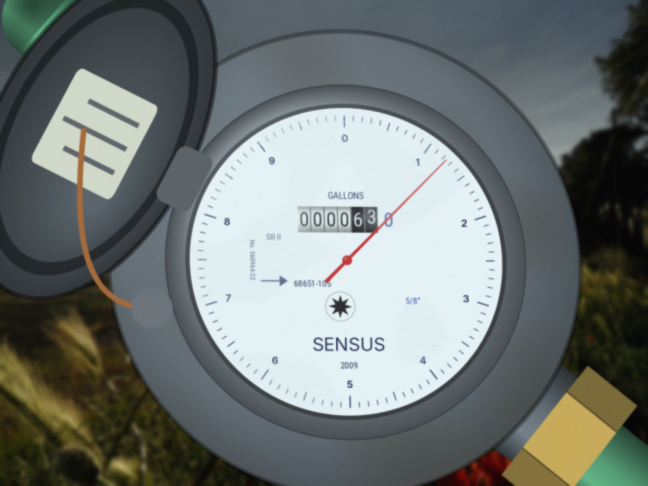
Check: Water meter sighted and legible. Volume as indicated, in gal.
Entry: 631.2 gal
